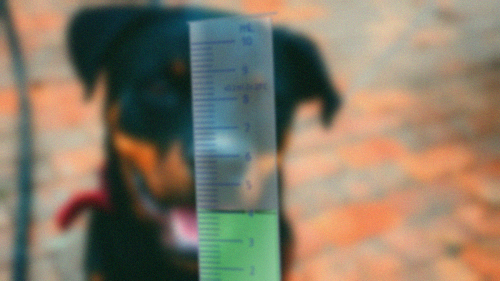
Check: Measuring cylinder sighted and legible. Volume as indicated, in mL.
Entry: 4 mL
